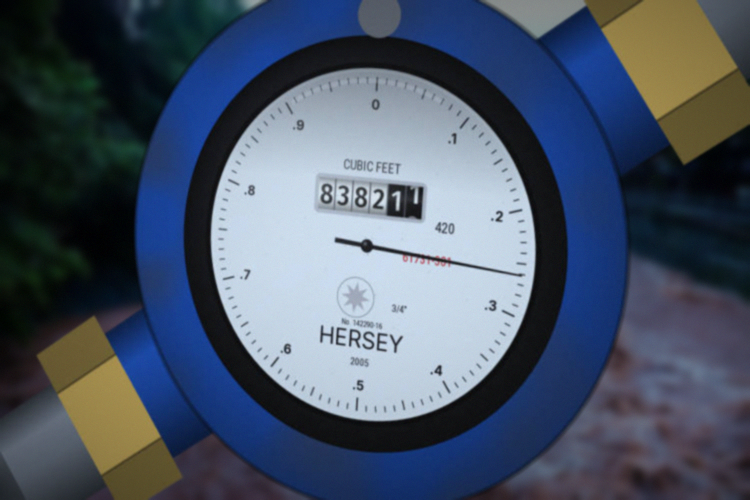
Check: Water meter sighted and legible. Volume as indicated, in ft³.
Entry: 838211.26 ft³
